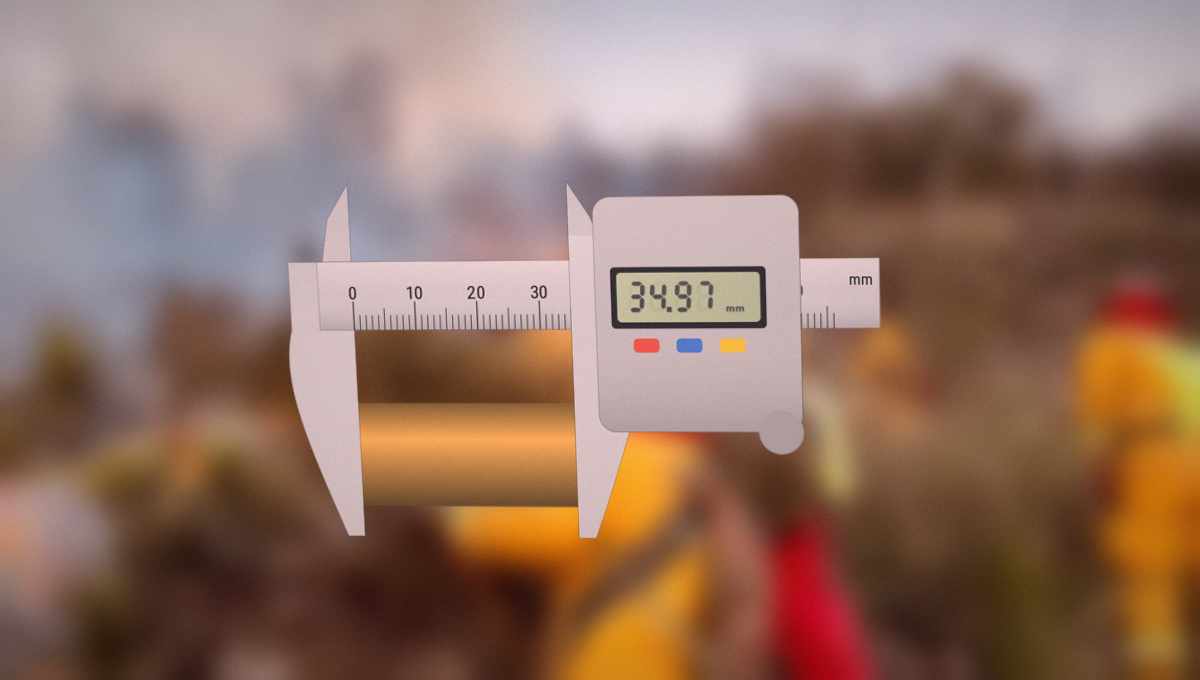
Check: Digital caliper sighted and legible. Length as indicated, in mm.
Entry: 34.97 mm
